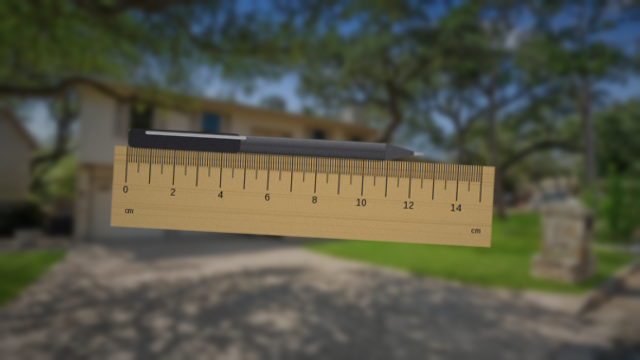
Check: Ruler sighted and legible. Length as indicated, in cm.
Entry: 12.5 cm
